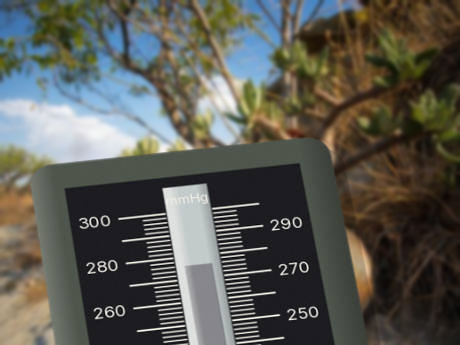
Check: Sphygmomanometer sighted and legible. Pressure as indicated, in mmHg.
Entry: 276 mmHg
